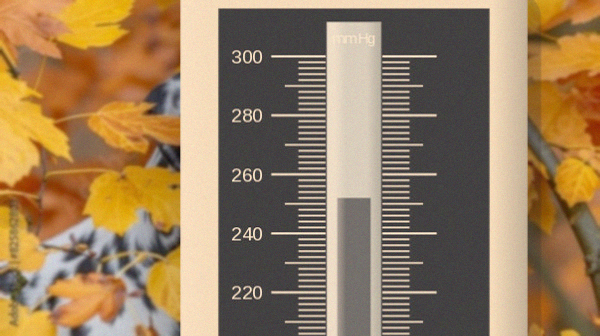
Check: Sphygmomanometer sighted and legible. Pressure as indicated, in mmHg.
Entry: 252 mmHg
